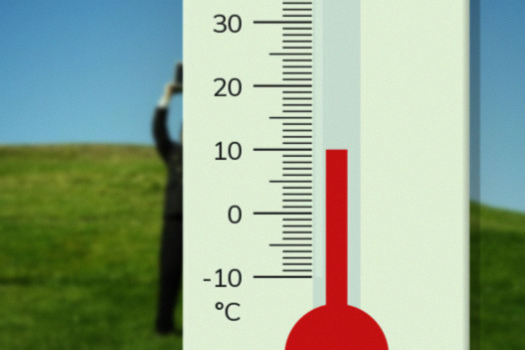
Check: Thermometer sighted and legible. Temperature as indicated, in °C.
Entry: 10 °C
